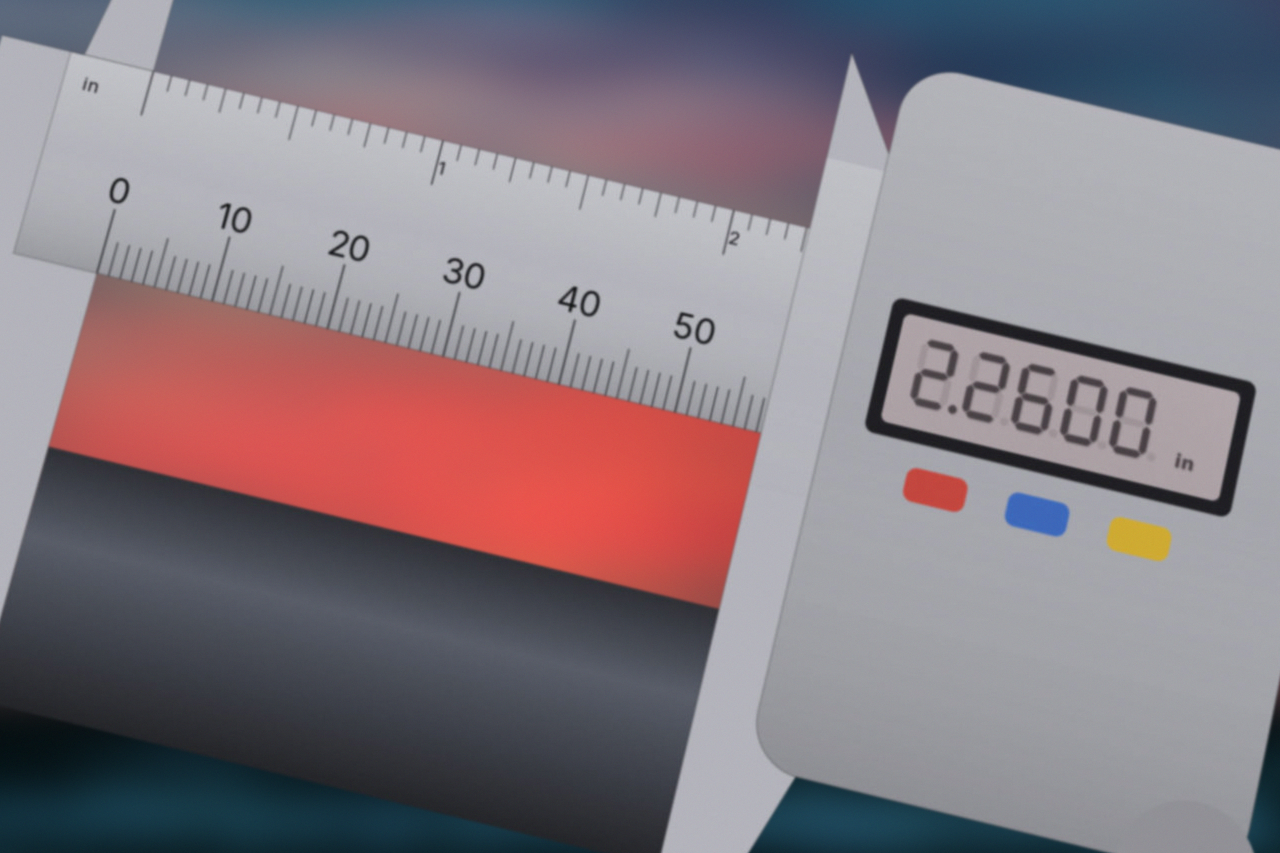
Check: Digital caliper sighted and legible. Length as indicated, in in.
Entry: 2.2600 in
